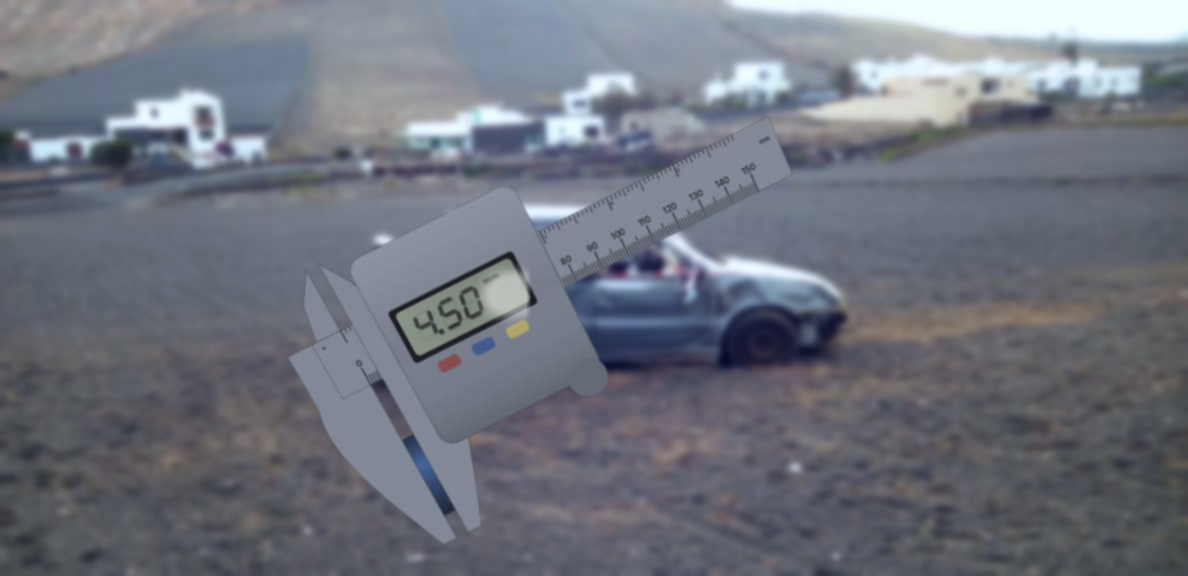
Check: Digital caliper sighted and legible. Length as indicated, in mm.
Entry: 4.50 mm
